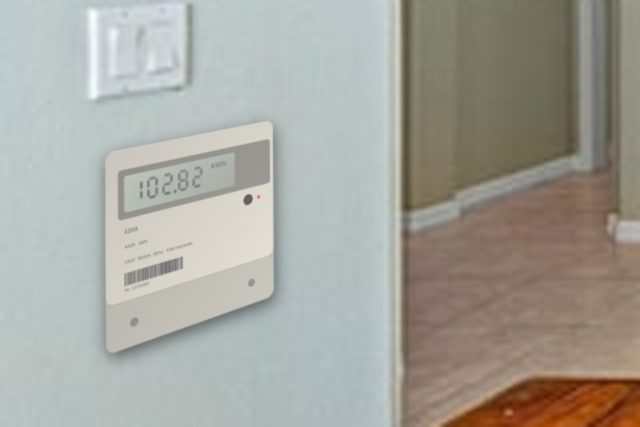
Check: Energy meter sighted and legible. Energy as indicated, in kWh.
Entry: 102.82 kWh
